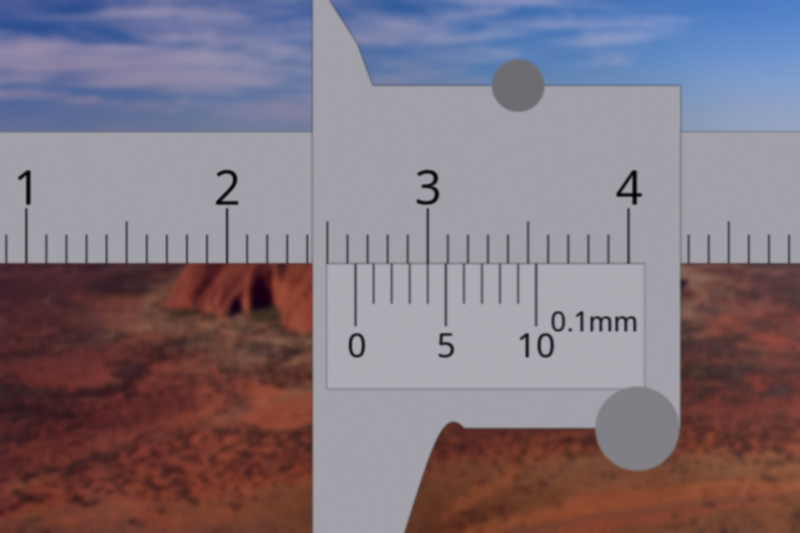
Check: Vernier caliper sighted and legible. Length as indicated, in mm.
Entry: 26.4 mm
